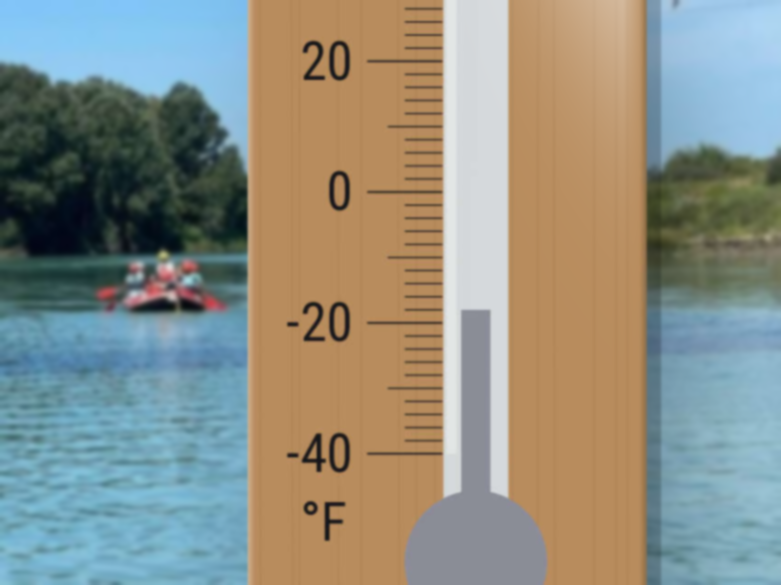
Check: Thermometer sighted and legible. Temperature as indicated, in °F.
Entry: -18 °F
